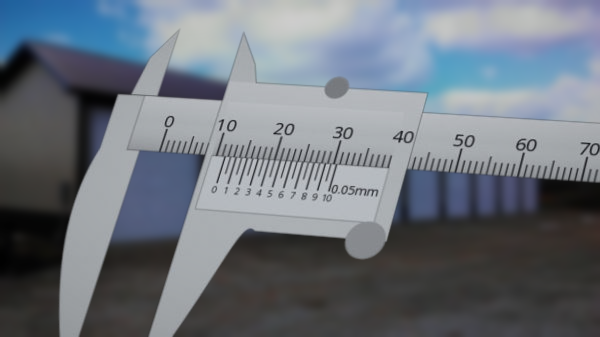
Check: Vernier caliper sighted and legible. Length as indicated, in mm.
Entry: 11.5 mm
